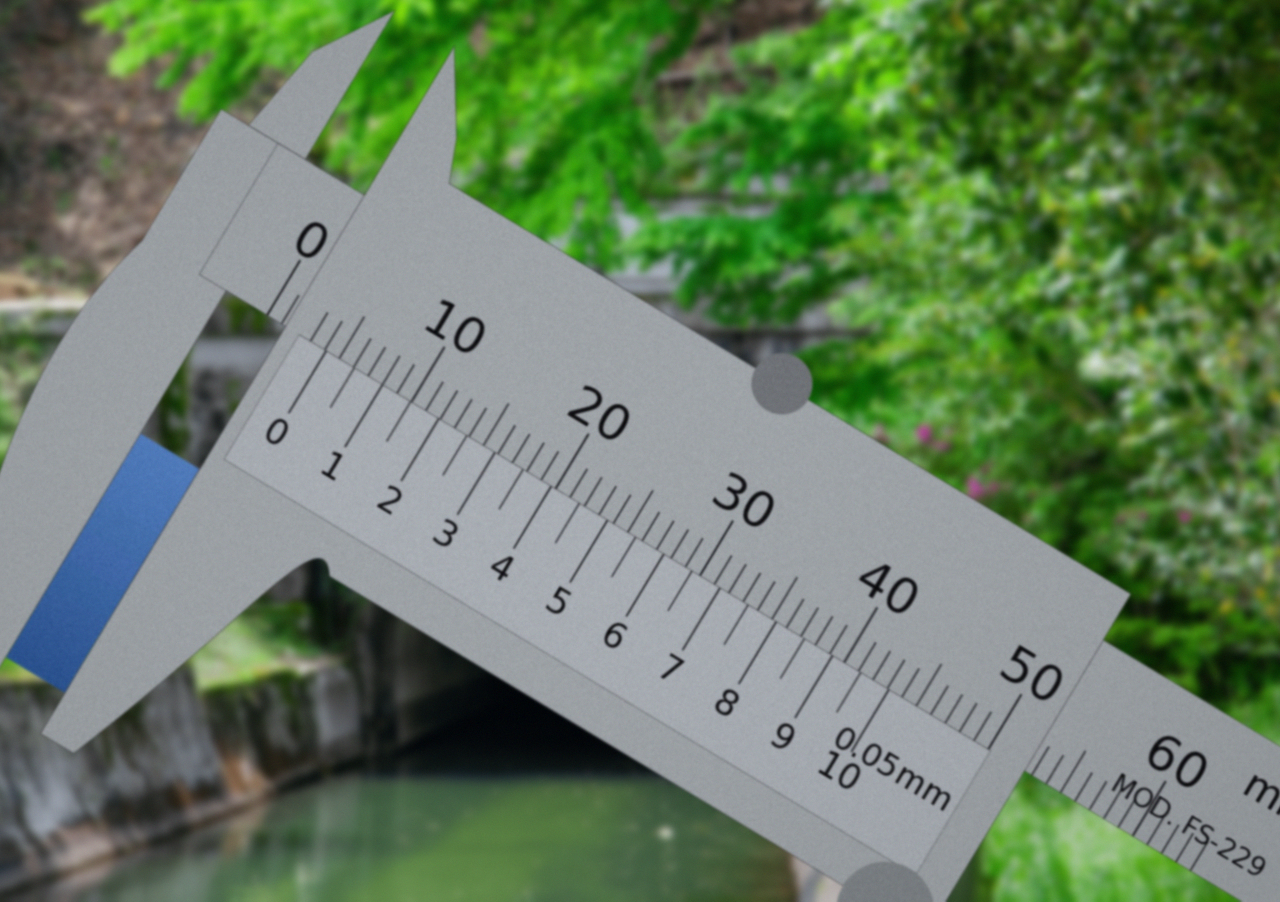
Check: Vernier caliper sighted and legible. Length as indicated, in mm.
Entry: 4.1 mm
